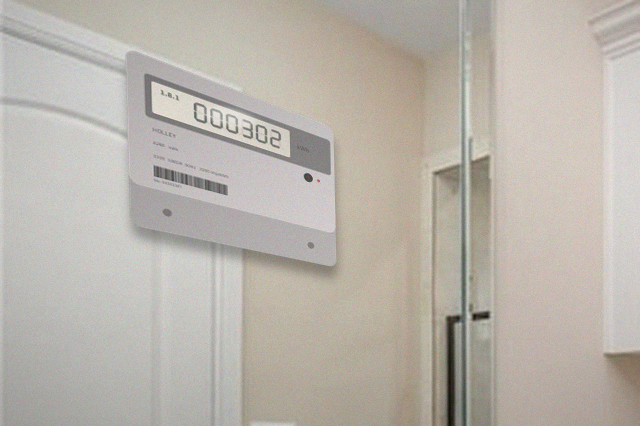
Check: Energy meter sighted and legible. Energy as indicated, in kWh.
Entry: 302 kWh
